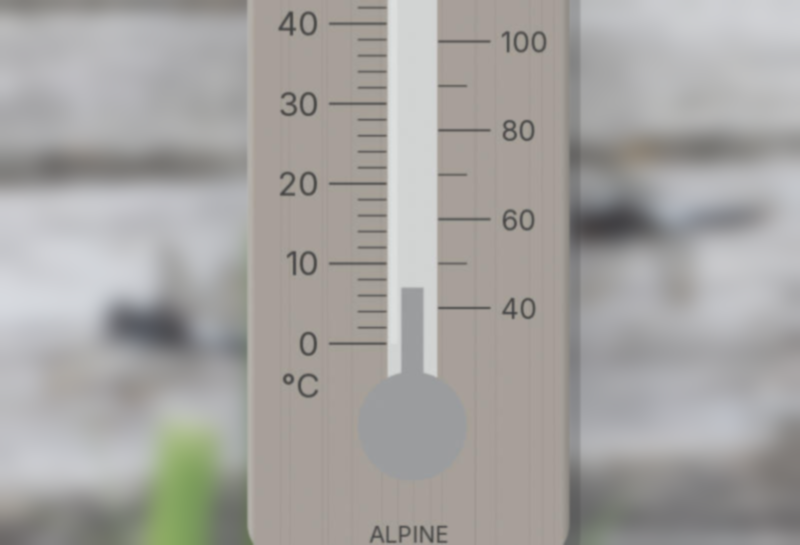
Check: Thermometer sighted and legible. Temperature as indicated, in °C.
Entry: 7 °C
